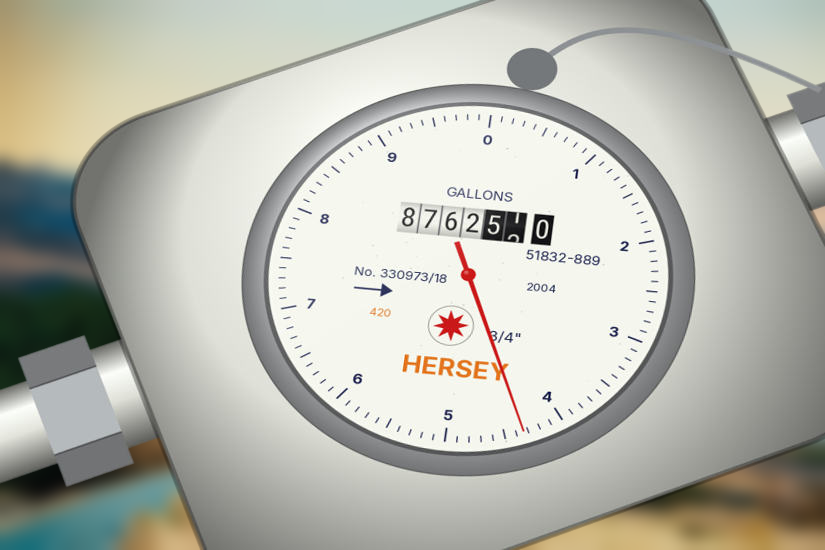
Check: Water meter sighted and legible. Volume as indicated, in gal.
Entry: 8762514.3 gal
